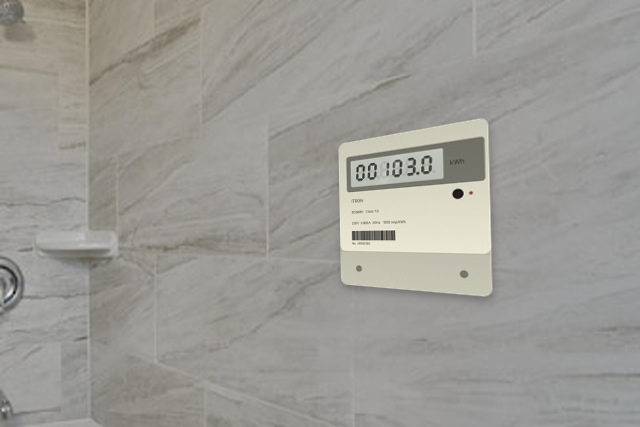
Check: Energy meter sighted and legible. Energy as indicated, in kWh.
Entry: 103.0 kWh
